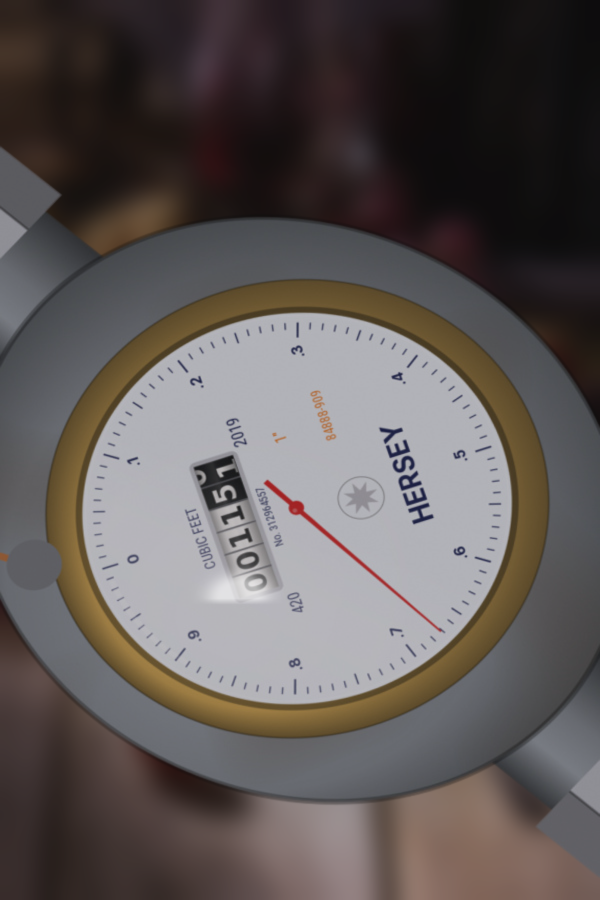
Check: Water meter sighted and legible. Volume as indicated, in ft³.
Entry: 1150.67 ft³
